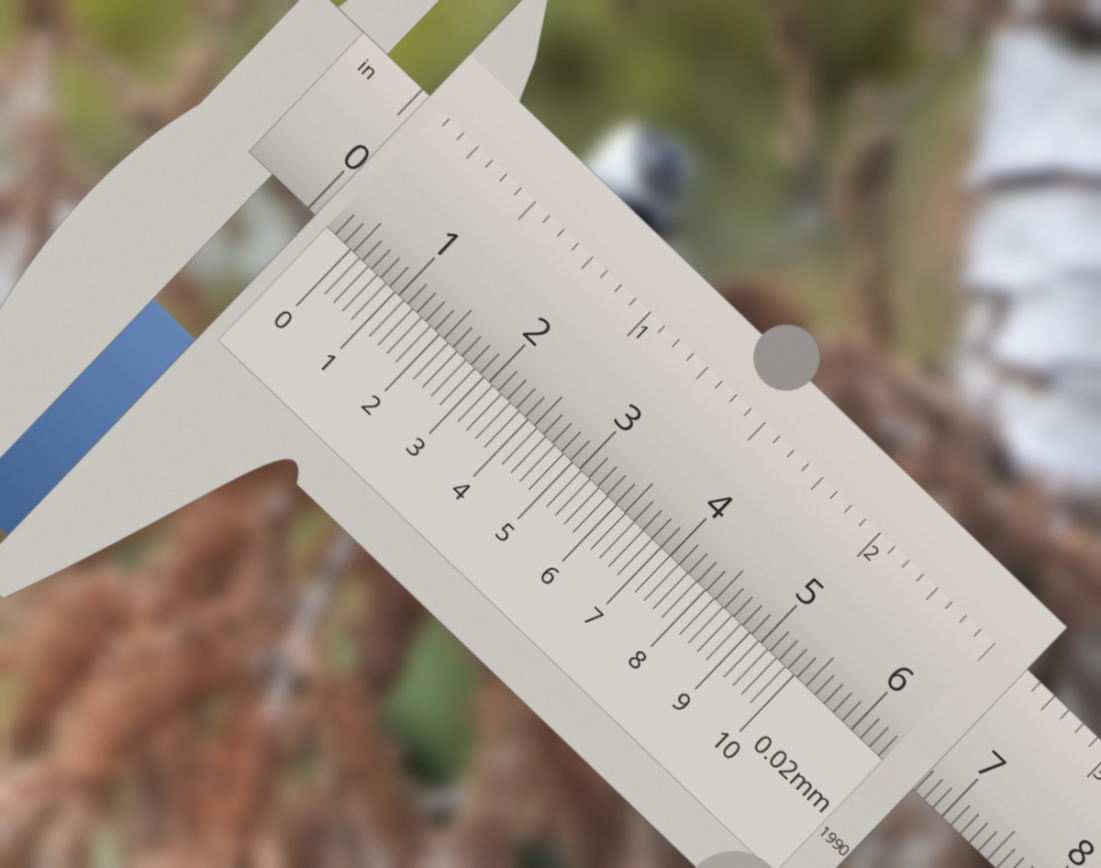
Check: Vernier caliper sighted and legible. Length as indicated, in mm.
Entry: 4.7 mm
